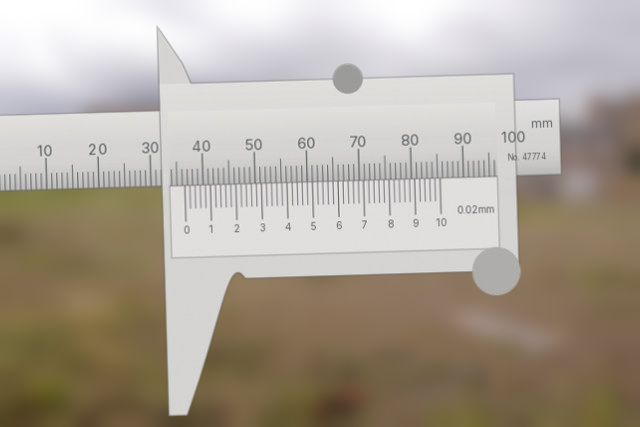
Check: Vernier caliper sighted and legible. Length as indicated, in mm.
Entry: 36.5 mm
